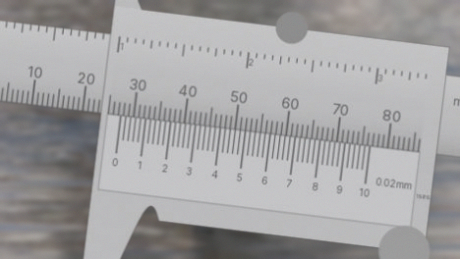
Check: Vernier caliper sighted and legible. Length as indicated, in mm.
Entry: 27.5 mm
